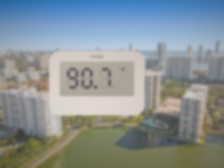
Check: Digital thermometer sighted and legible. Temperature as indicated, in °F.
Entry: 90.7 °F
